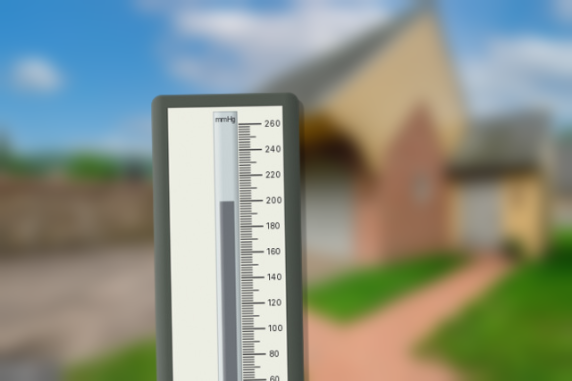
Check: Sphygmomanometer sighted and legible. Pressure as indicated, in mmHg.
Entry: 200 mmHg
